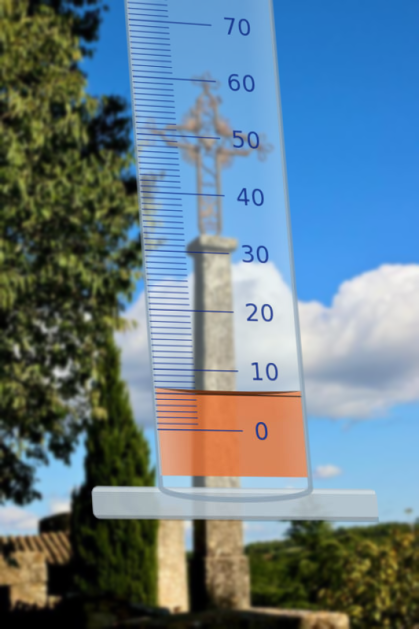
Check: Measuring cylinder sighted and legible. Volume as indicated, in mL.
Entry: 6 mL
